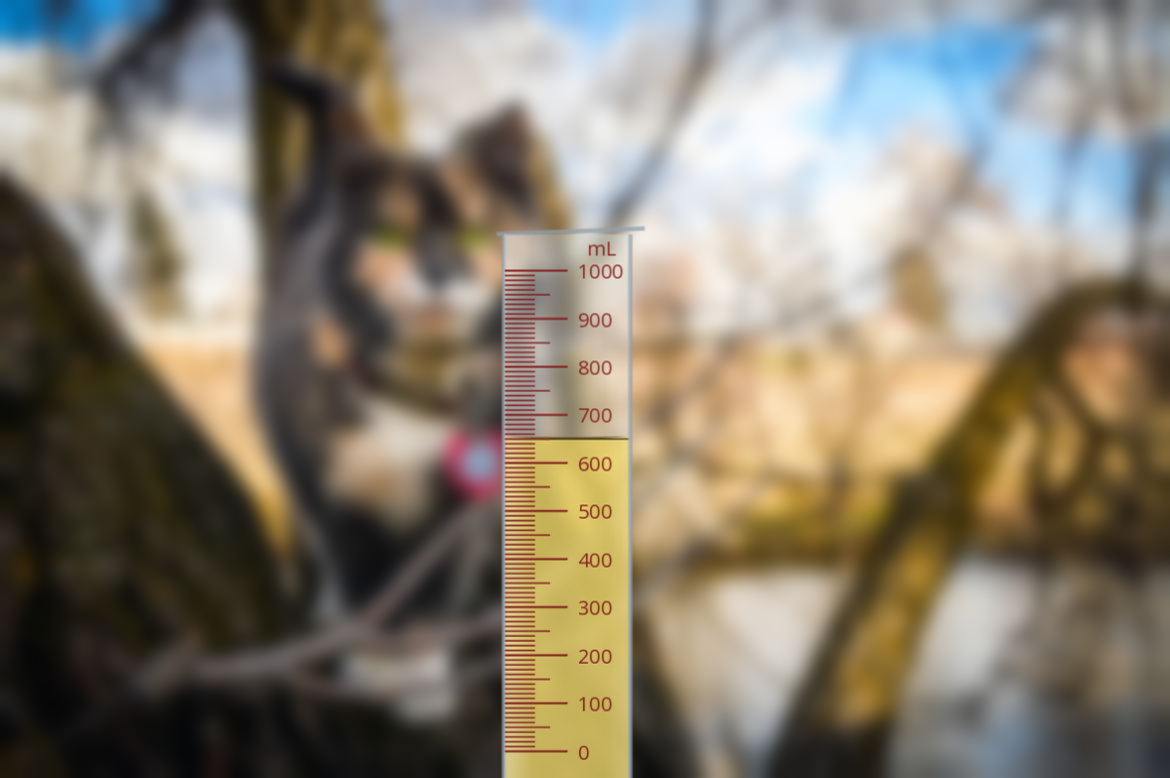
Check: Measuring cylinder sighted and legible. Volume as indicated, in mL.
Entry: 650 mL
